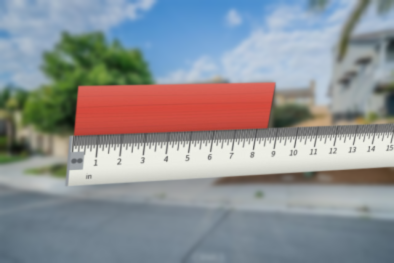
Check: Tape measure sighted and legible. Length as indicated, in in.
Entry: 8.5 in
